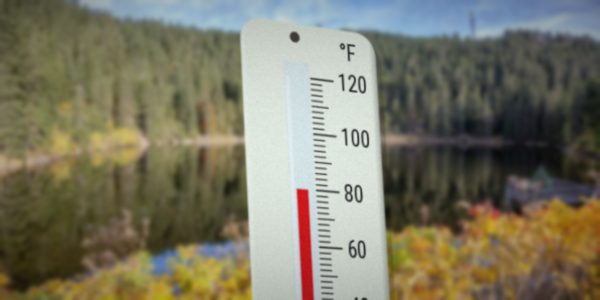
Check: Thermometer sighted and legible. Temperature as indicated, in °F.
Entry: 80 °F
